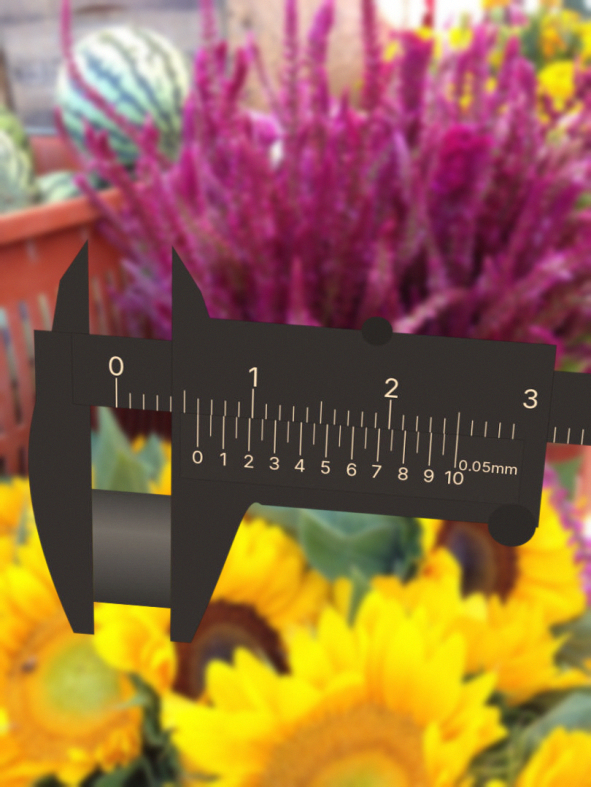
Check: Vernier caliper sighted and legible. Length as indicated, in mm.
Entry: 6.0 mm
